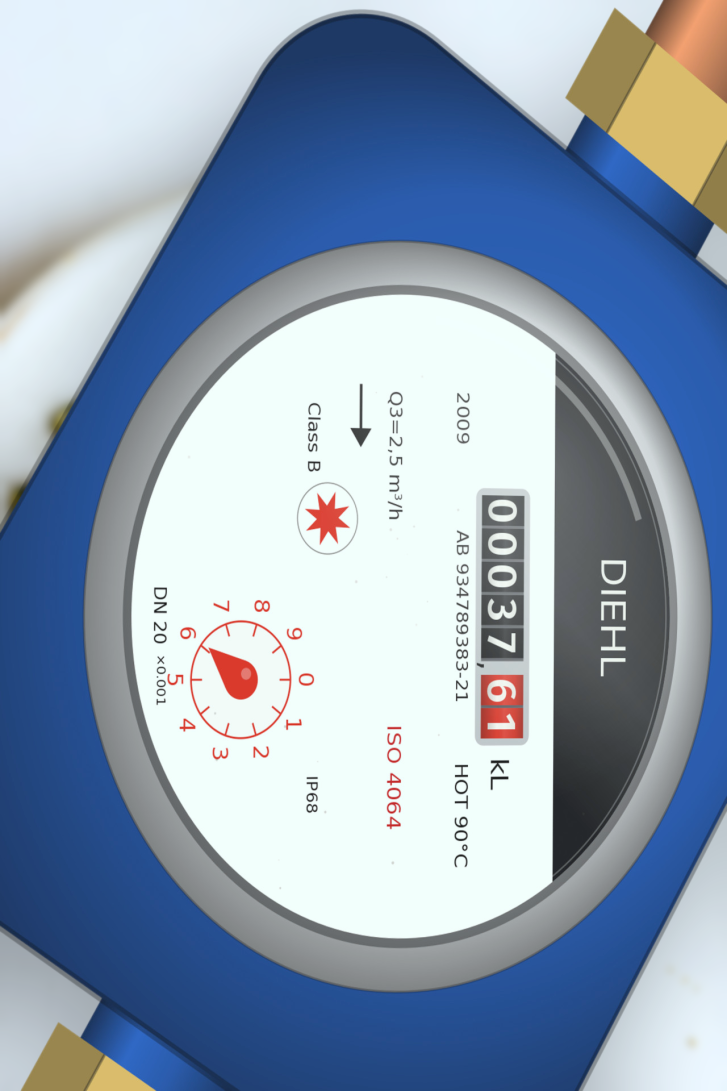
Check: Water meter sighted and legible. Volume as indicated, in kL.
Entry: 37.616 kL
